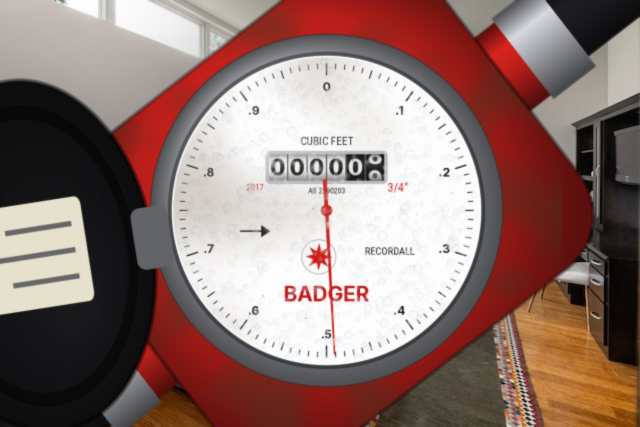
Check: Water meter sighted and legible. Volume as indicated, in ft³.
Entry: 8.49 ft³
